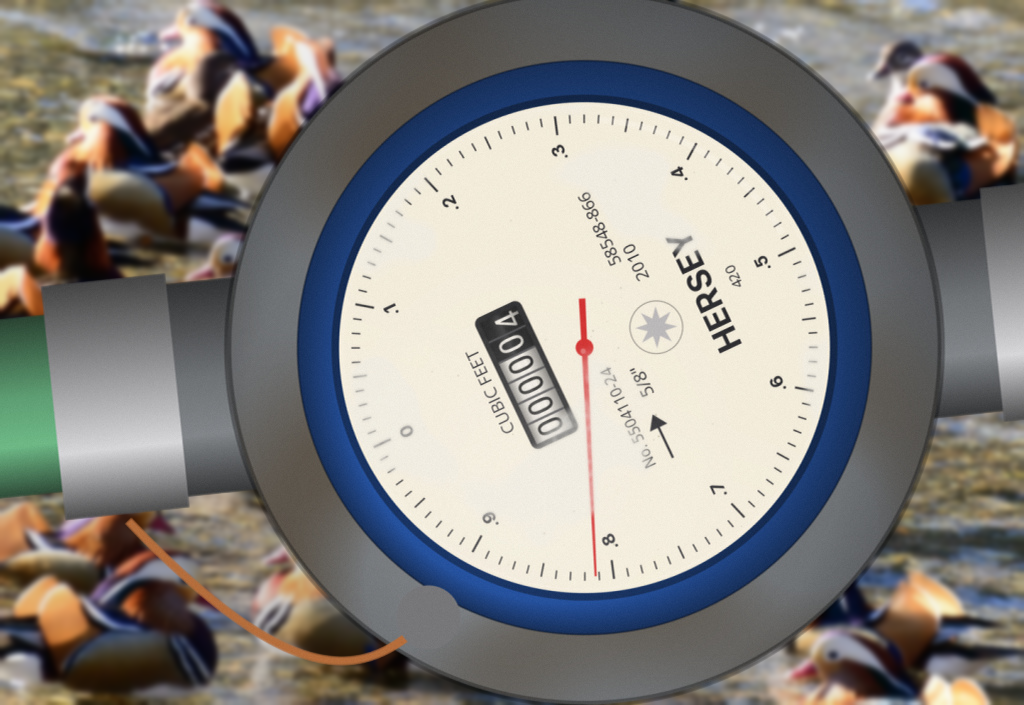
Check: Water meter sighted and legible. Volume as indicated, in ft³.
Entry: 3.81 ft³
